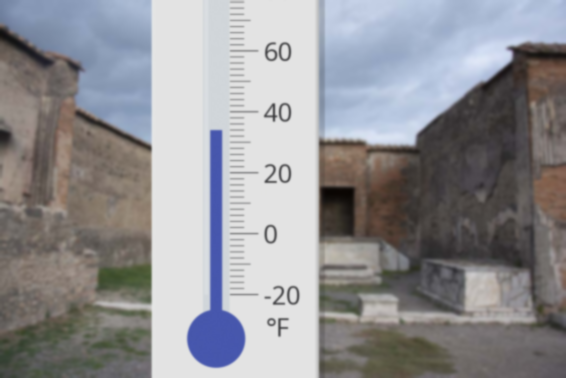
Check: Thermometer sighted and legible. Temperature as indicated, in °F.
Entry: 34 °F
